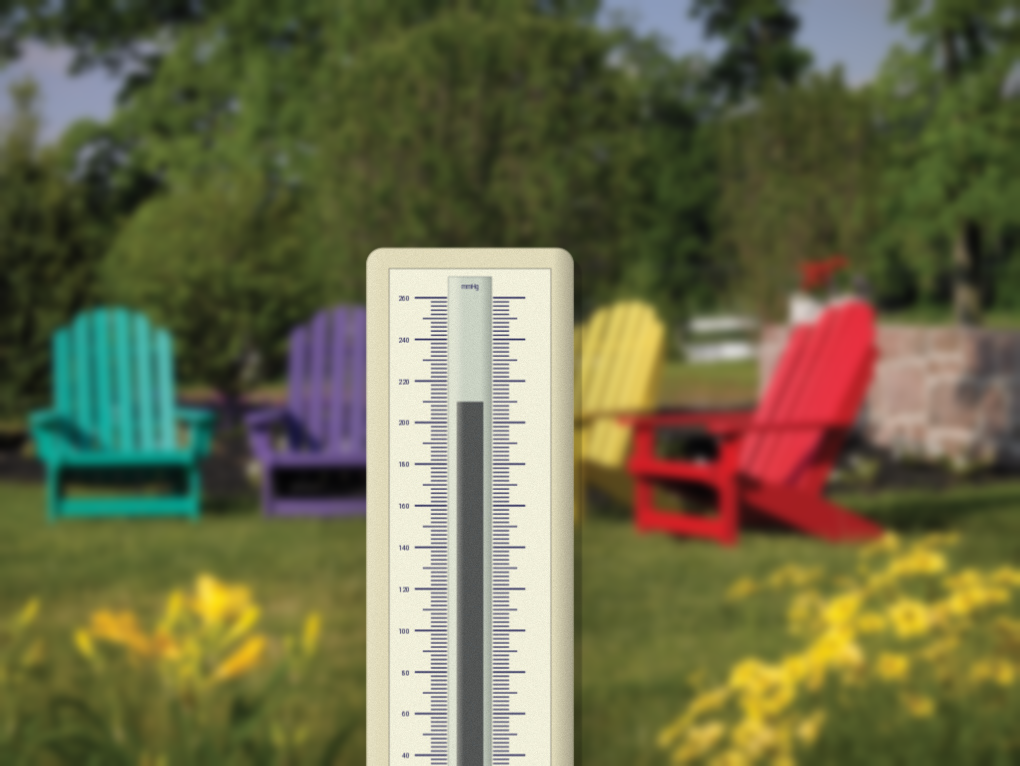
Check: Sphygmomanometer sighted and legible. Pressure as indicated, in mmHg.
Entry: 210 mmHg
